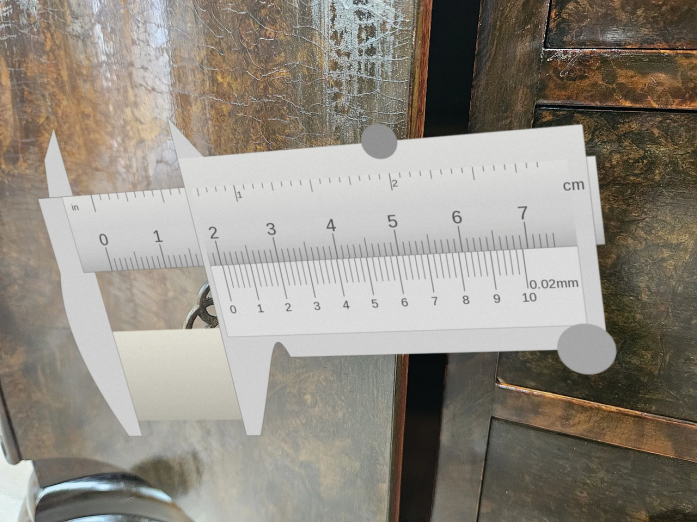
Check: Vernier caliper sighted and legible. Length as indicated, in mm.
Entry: 20.2 mm
